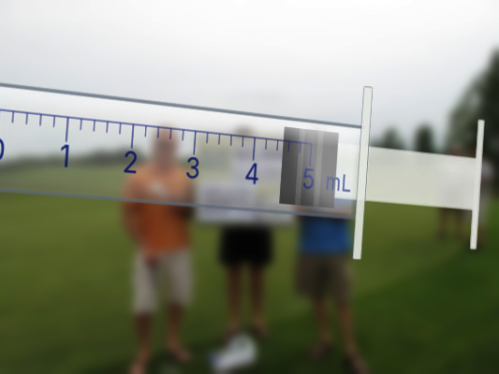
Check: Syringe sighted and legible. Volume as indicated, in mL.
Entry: 4.5 mL
